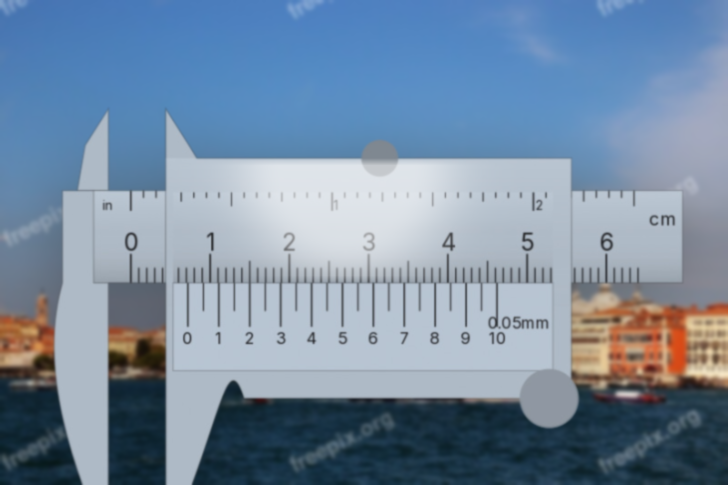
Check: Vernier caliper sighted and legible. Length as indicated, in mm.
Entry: 7.2 mm
